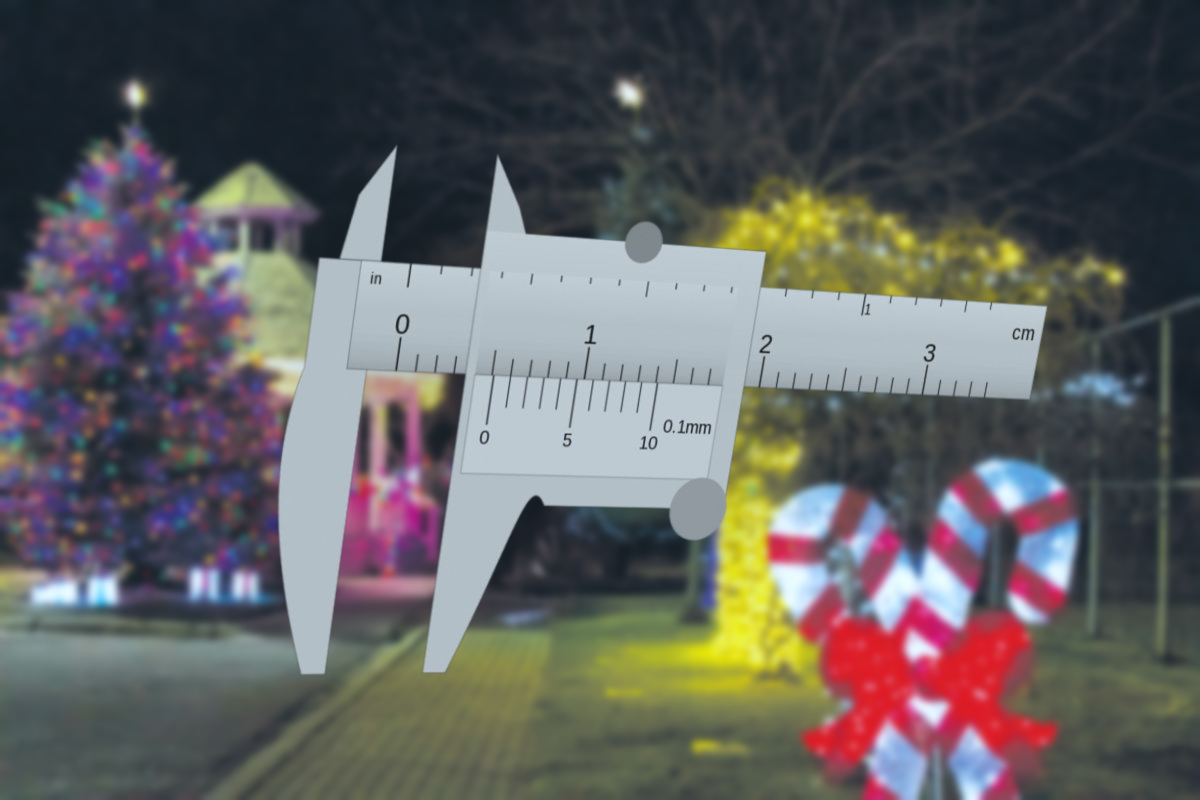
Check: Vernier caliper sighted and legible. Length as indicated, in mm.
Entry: 5.1 mm
